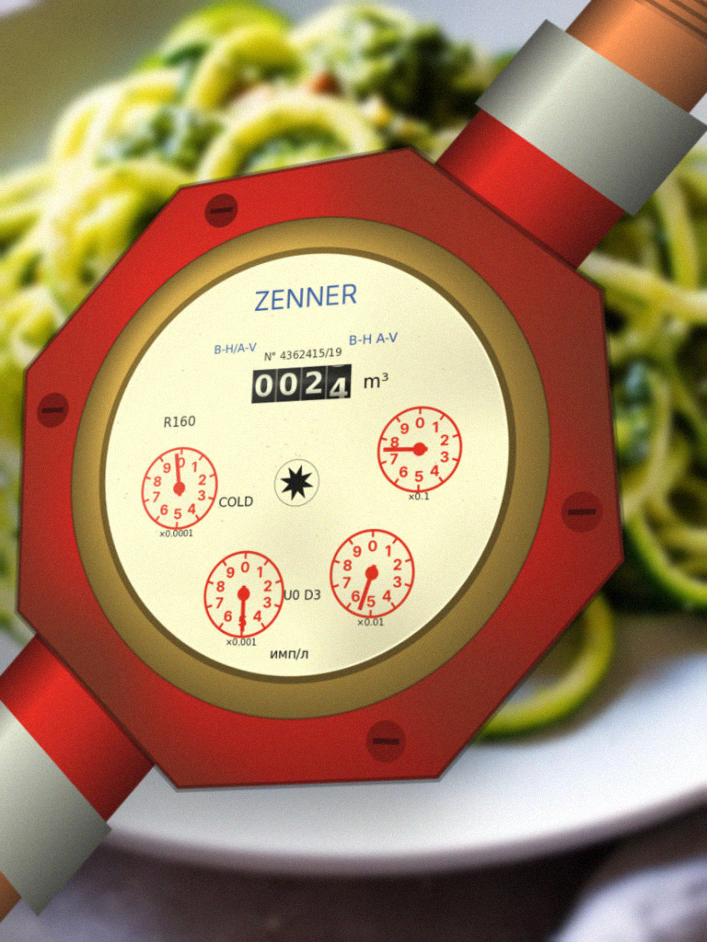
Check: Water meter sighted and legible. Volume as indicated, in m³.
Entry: 23.7549 m³
